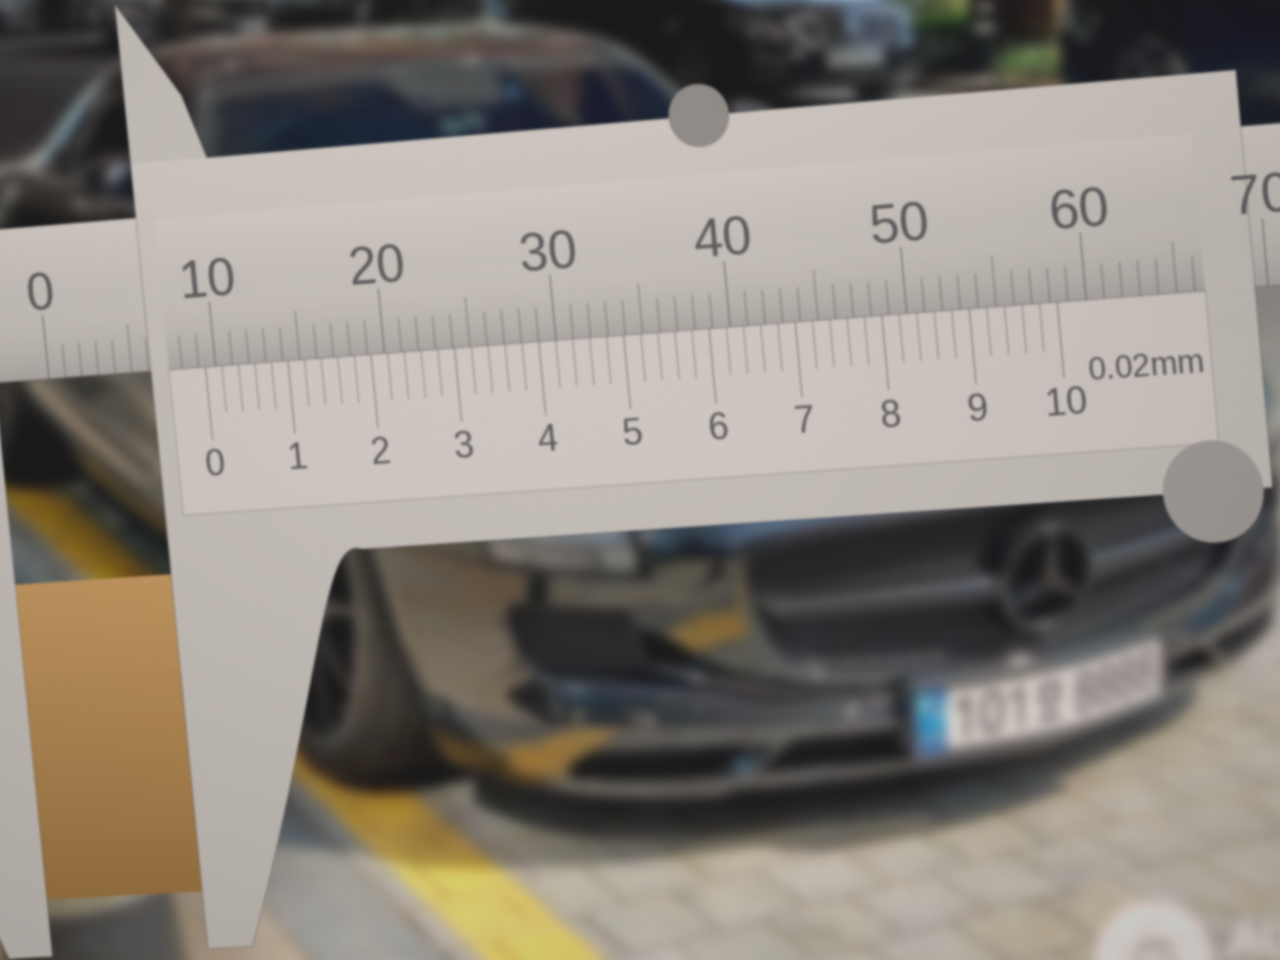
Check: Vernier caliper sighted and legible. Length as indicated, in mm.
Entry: 9.4 mm
